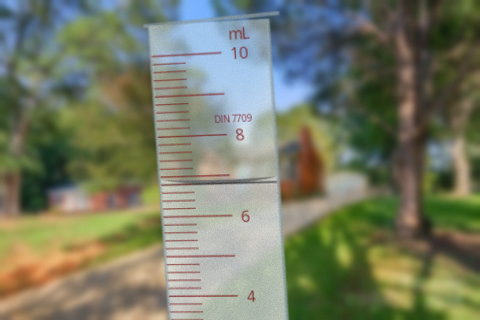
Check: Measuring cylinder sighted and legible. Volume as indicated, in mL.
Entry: 6.8 mL
